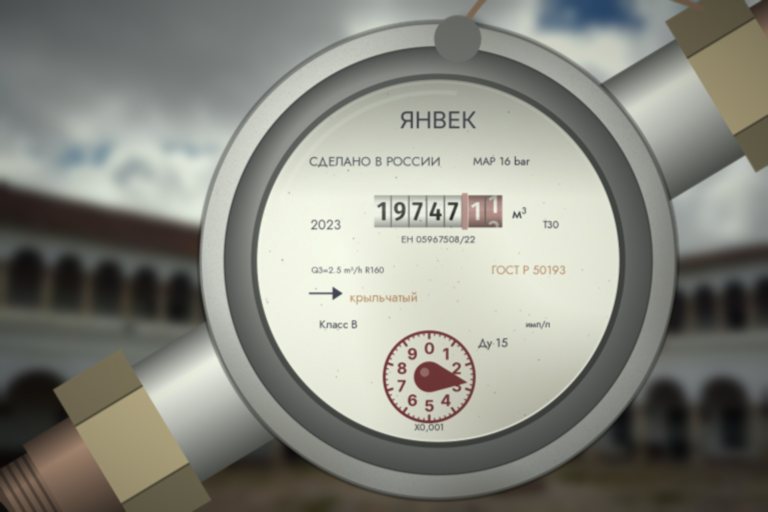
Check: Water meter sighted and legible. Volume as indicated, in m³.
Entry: 19747.112 m³
